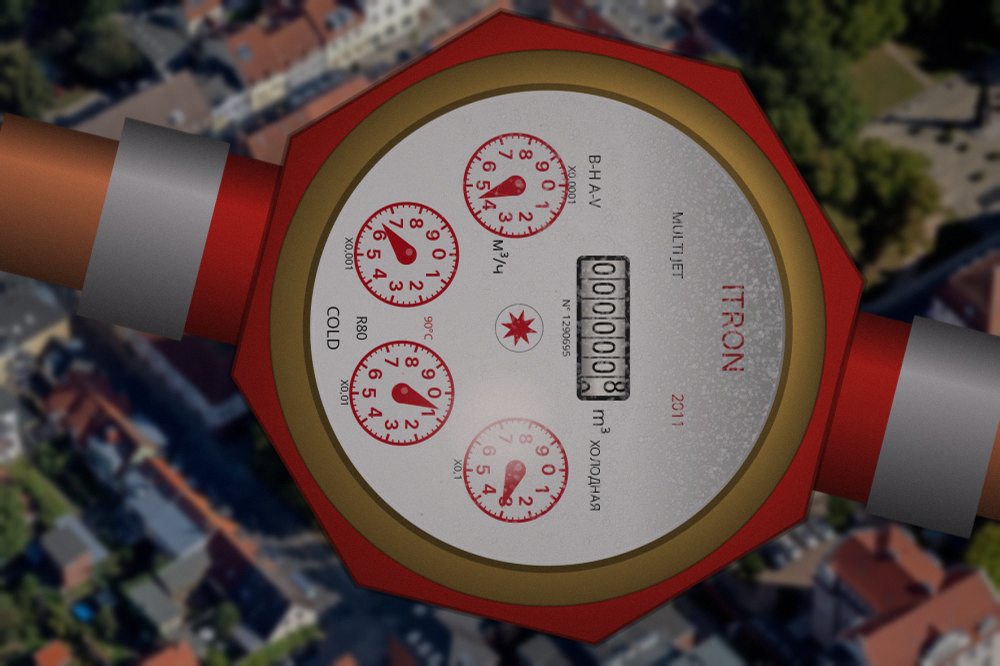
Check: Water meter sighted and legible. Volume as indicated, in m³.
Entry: 8.3064 m³
